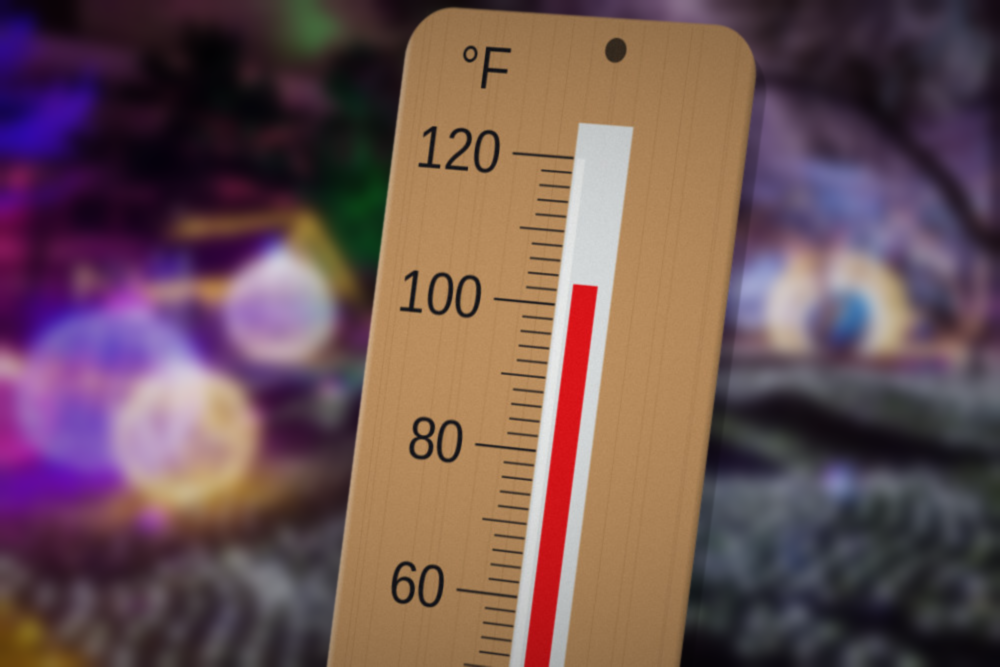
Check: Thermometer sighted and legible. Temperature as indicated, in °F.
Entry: 103 °F
